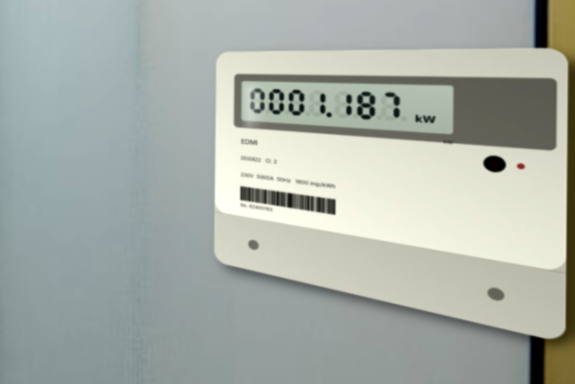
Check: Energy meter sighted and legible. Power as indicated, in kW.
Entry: 1.187 kW
